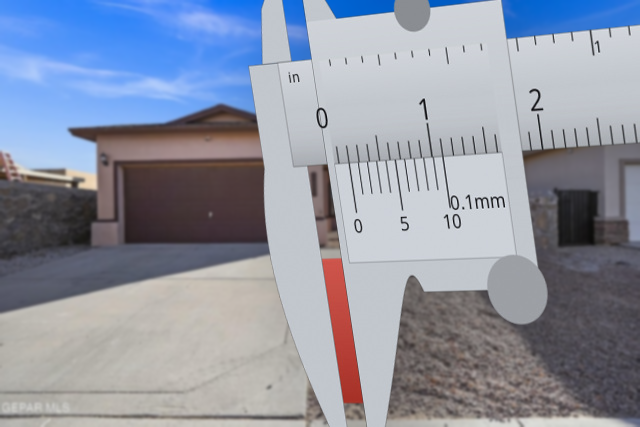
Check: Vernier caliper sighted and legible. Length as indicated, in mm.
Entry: 2.0 mm
